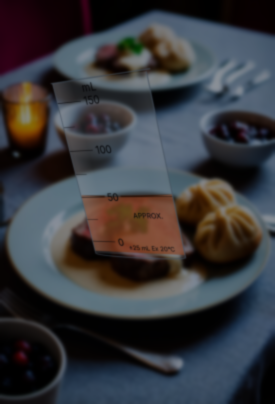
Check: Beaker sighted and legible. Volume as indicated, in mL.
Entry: 50 mL
